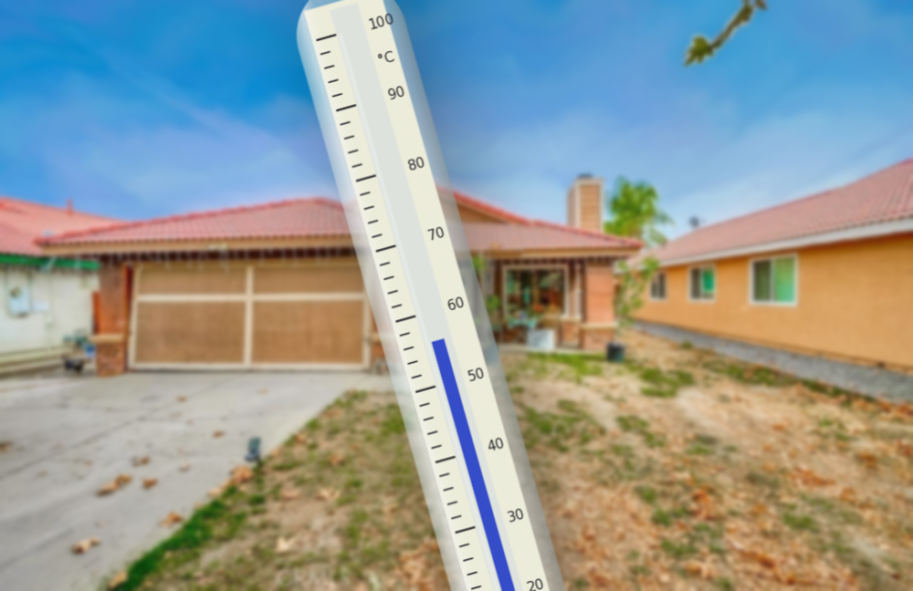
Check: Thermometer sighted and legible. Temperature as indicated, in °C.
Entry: 56 °C
